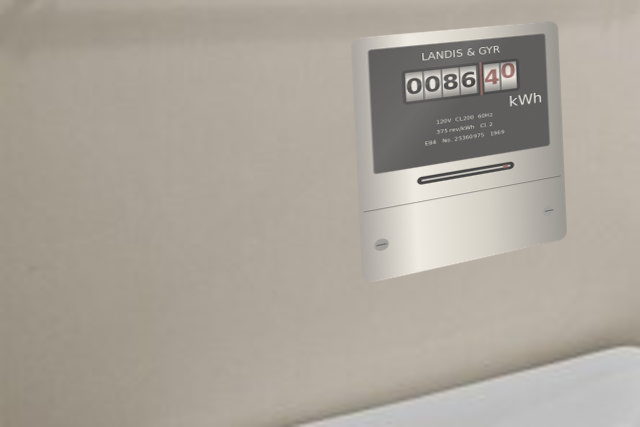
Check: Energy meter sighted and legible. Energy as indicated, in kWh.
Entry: 86.40 kWh
